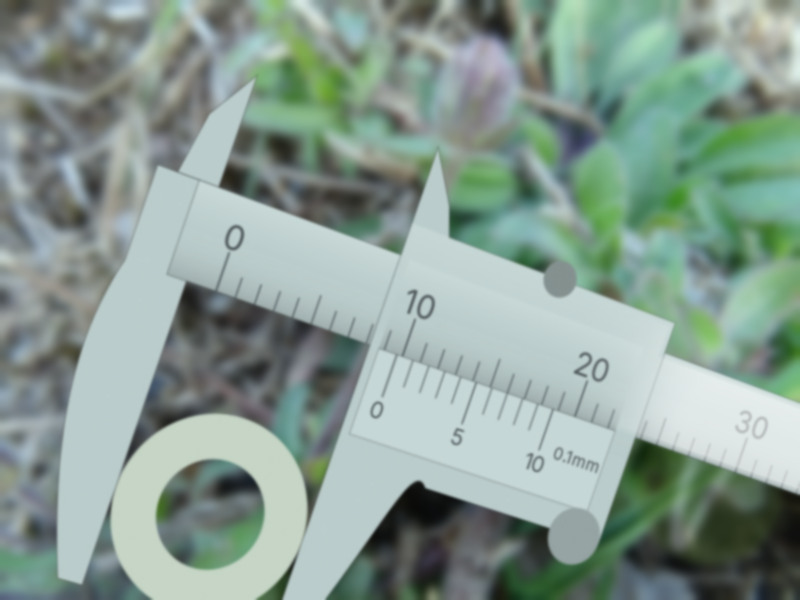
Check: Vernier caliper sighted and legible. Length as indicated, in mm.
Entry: 9.7 mm
